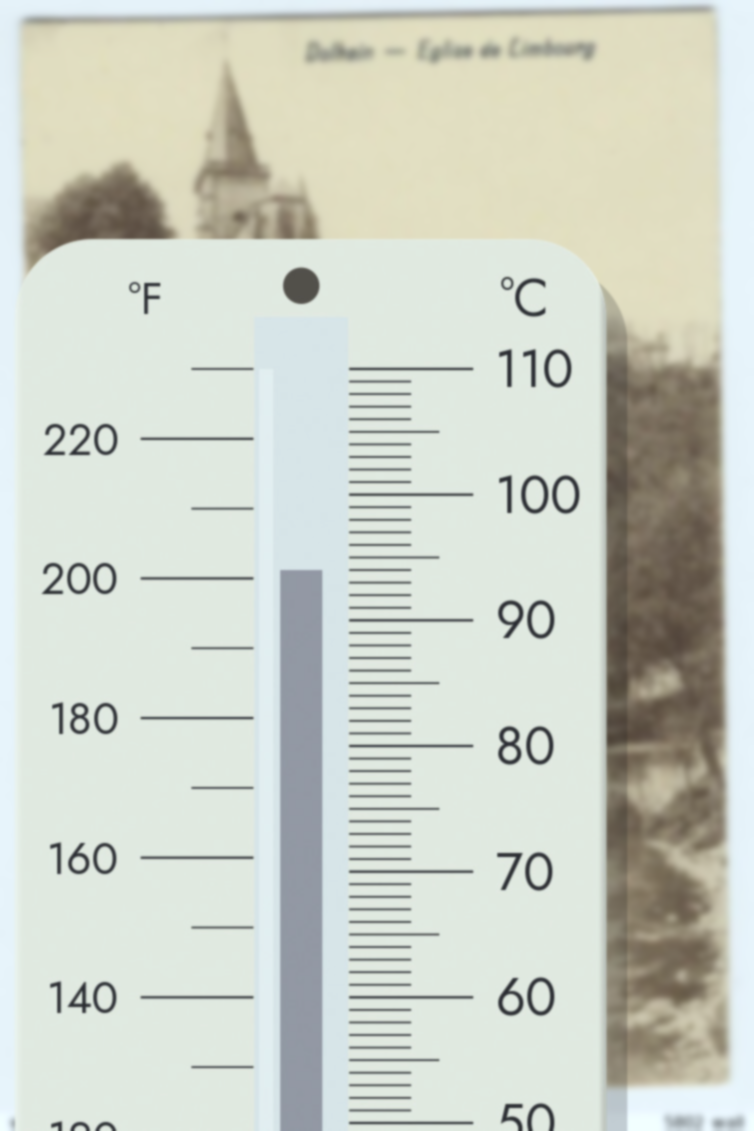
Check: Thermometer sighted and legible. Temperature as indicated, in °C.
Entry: 94 °C
